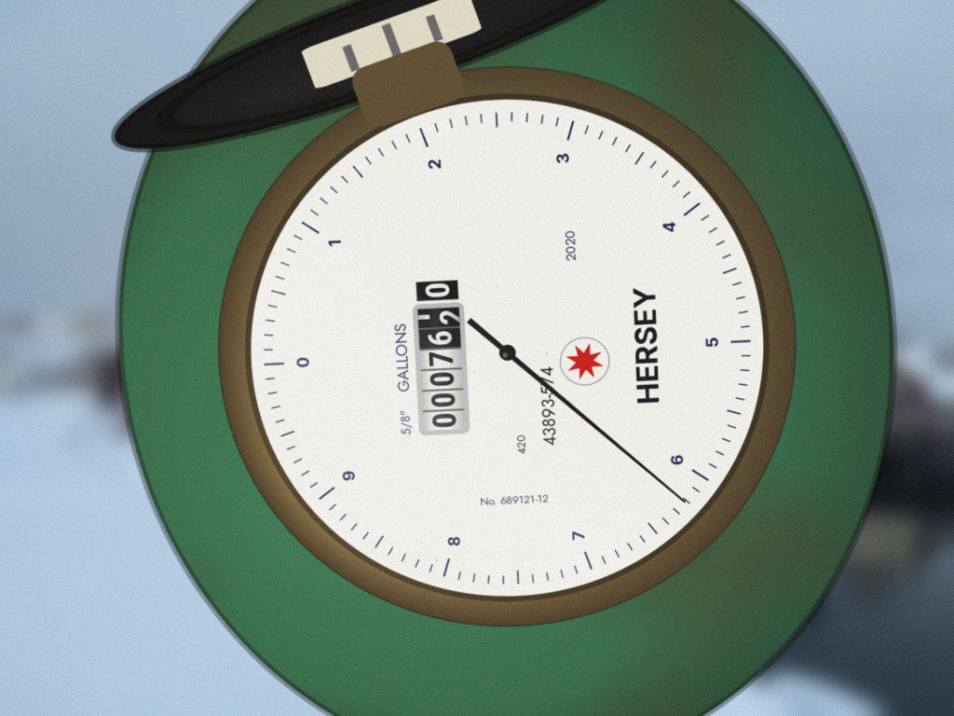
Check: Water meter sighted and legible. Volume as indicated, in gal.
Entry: 7616.2 gal
